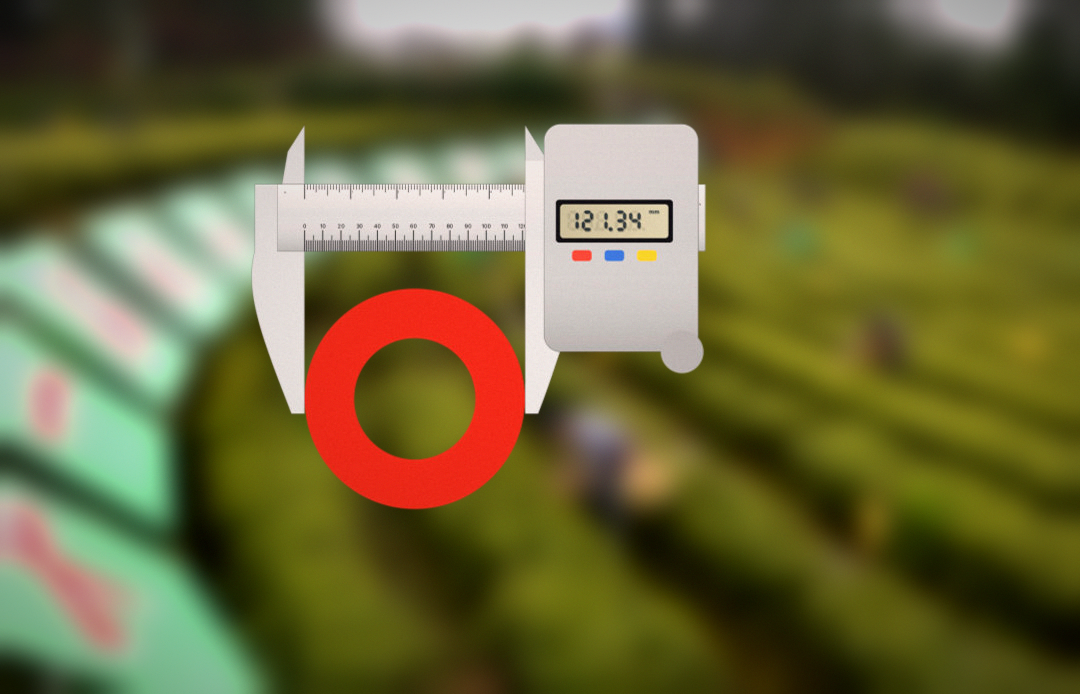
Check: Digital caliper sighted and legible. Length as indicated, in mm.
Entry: 121.34 mm
